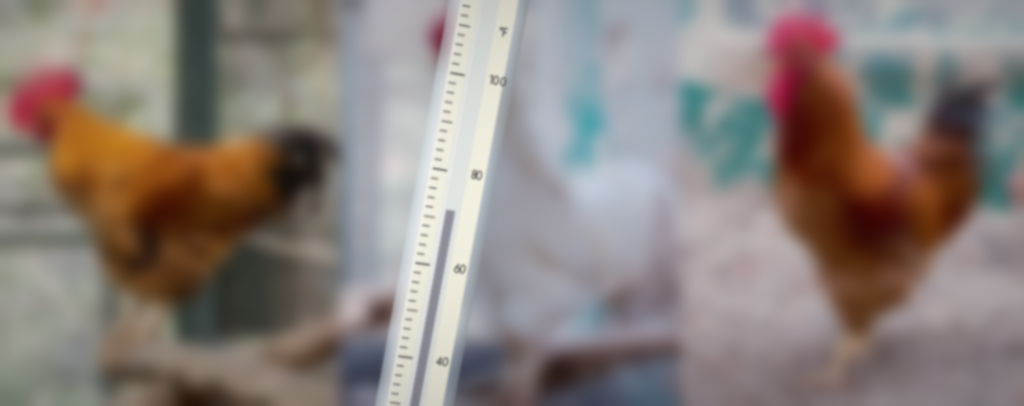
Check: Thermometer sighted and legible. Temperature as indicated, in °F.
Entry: 72 °F
